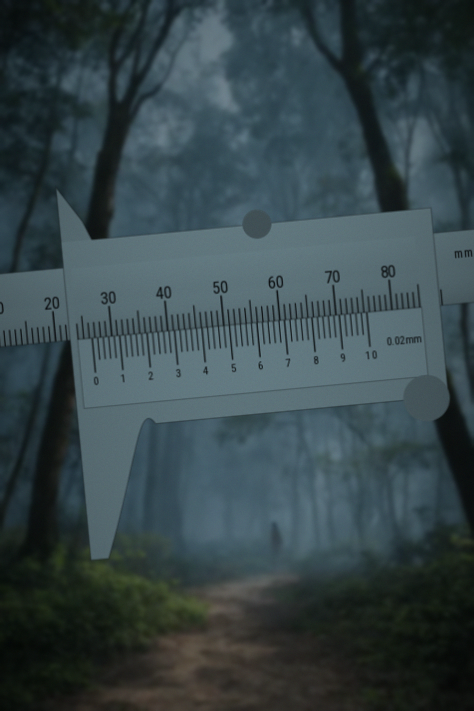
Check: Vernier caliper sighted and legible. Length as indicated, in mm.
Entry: 26.5 mm
